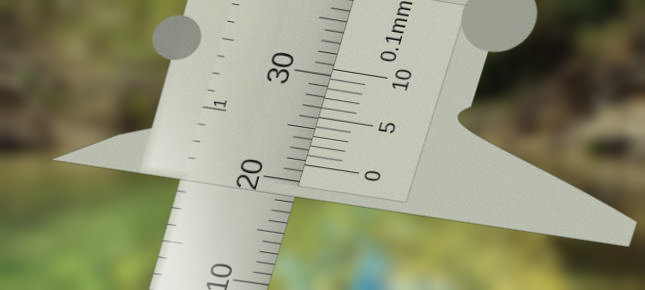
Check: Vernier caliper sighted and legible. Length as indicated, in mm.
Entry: 21.6 mm
